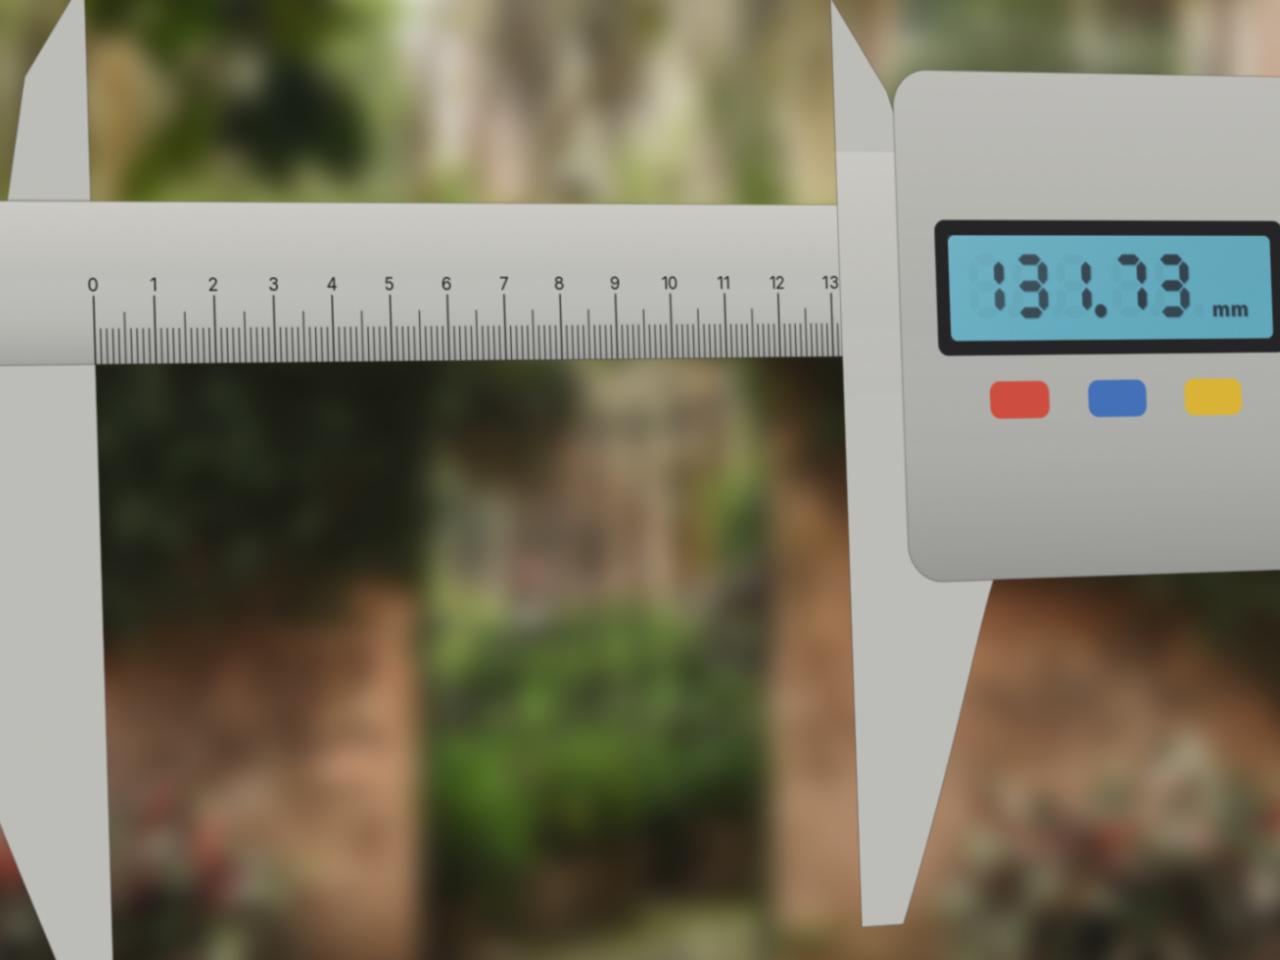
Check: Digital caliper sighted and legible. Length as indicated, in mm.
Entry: 131.73 mm
